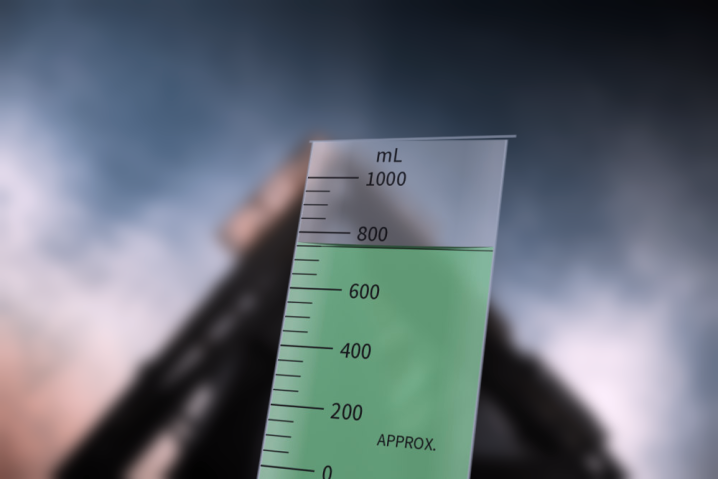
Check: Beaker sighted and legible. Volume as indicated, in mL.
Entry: 750 mL
